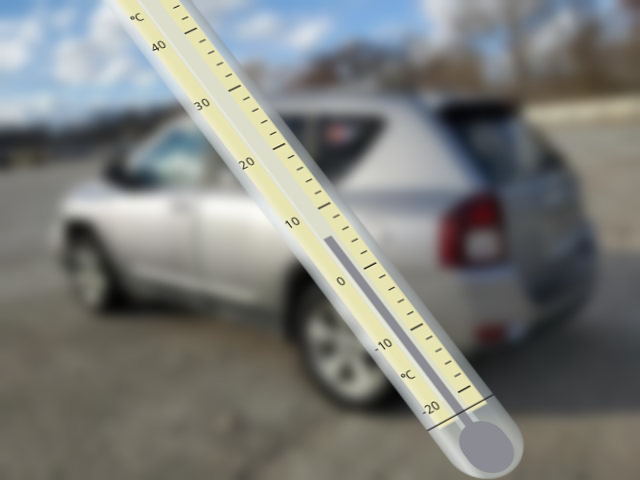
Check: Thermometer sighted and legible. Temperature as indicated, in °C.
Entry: 6 °C
